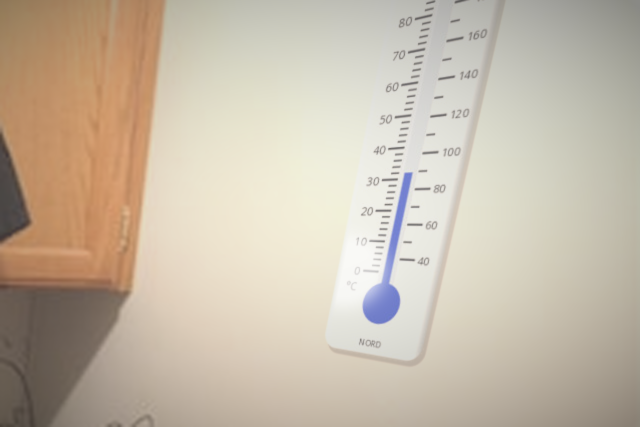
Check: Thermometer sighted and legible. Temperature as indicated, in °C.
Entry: 32 °C
